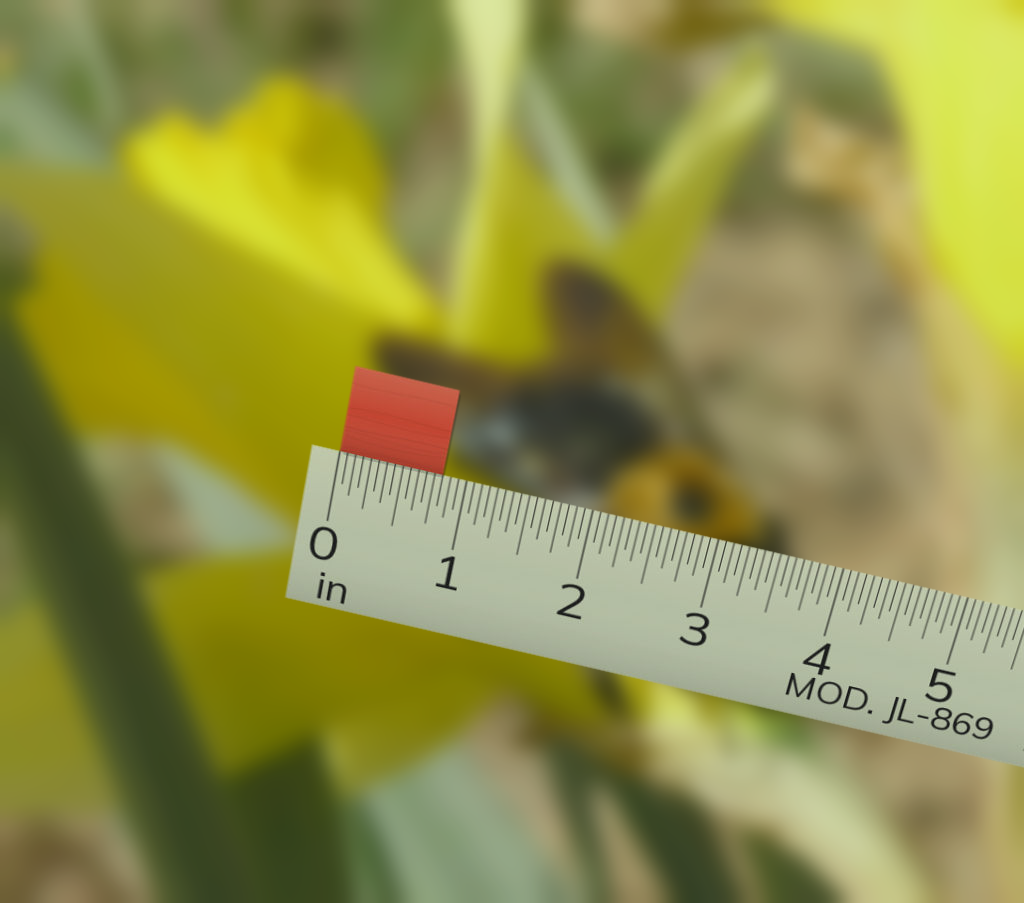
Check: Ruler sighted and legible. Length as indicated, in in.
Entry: 0.8125 in
